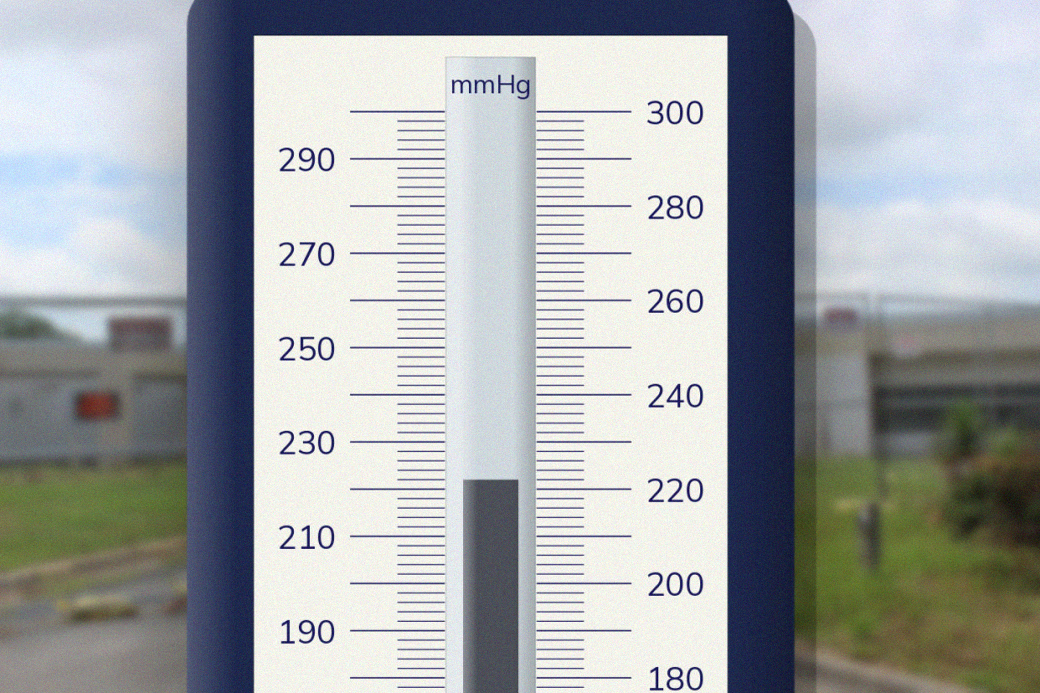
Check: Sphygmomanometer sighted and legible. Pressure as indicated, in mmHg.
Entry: 222 mmHg
